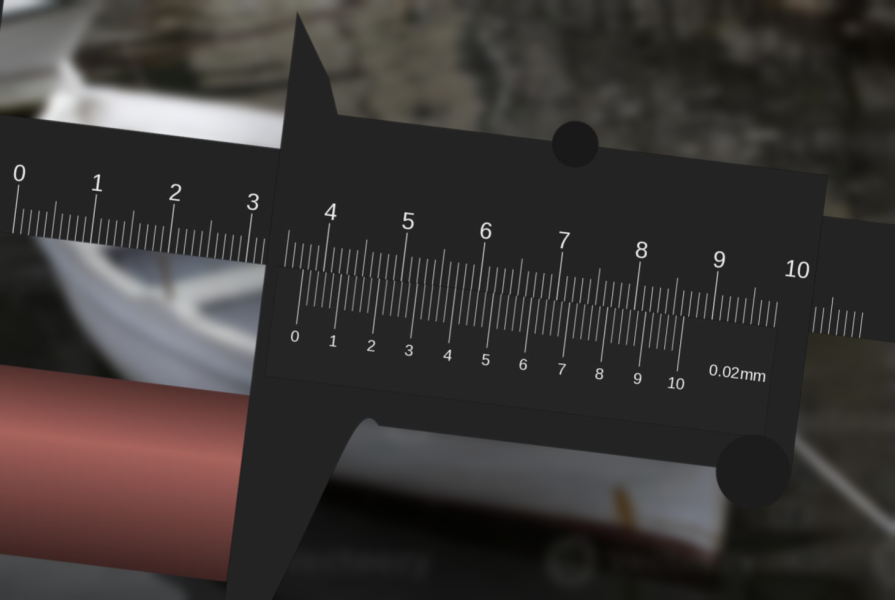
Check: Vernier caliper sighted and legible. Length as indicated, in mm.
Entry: 37.4 mm
